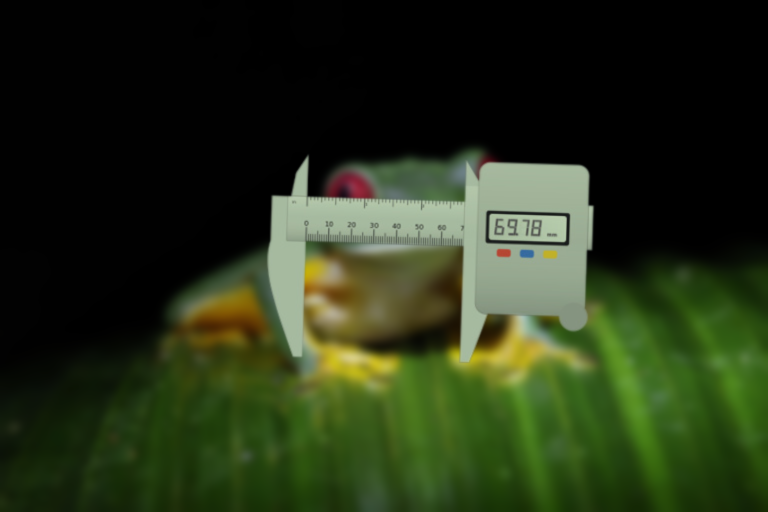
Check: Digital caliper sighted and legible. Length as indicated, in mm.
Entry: 69.78 mm
